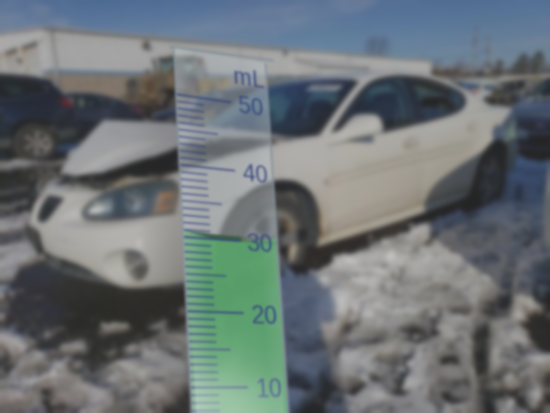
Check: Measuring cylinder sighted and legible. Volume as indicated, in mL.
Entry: 30 mL
